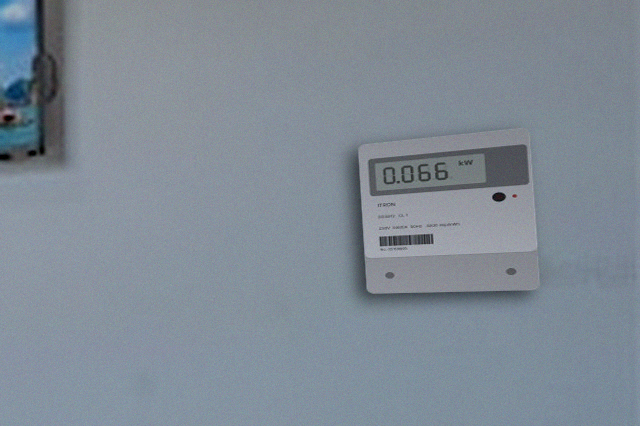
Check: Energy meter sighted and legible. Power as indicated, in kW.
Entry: 0.066 kW
